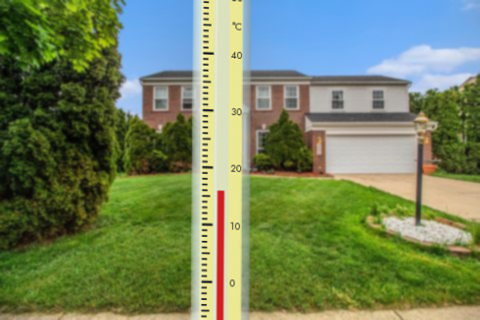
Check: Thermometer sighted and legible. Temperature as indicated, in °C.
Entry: 16 °C
